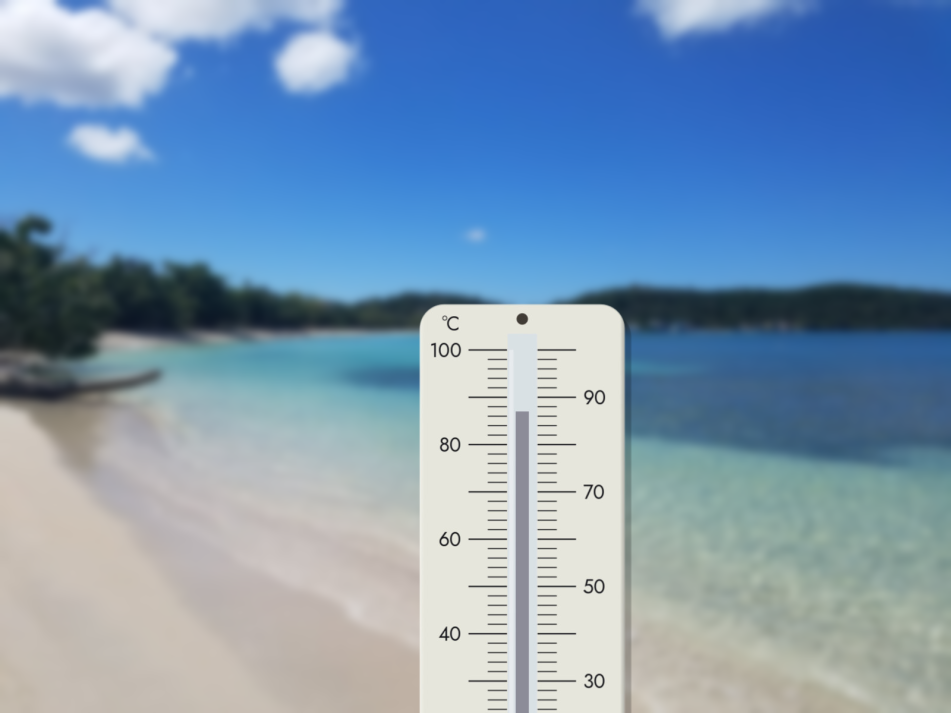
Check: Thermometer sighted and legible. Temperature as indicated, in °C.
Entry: 87 °C
